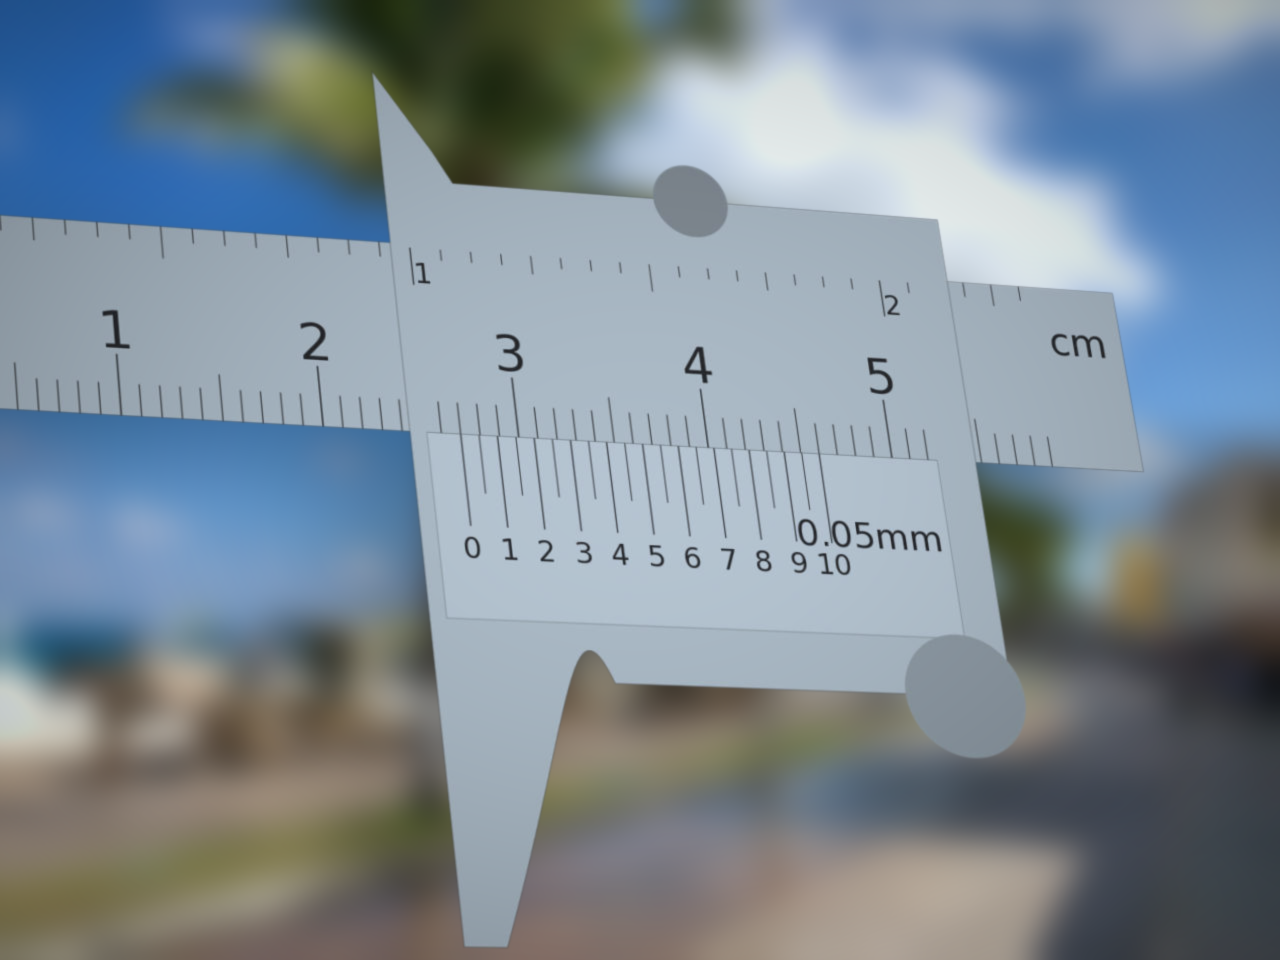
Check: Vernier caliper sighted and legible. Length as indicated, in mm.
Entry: 27.0 mm
